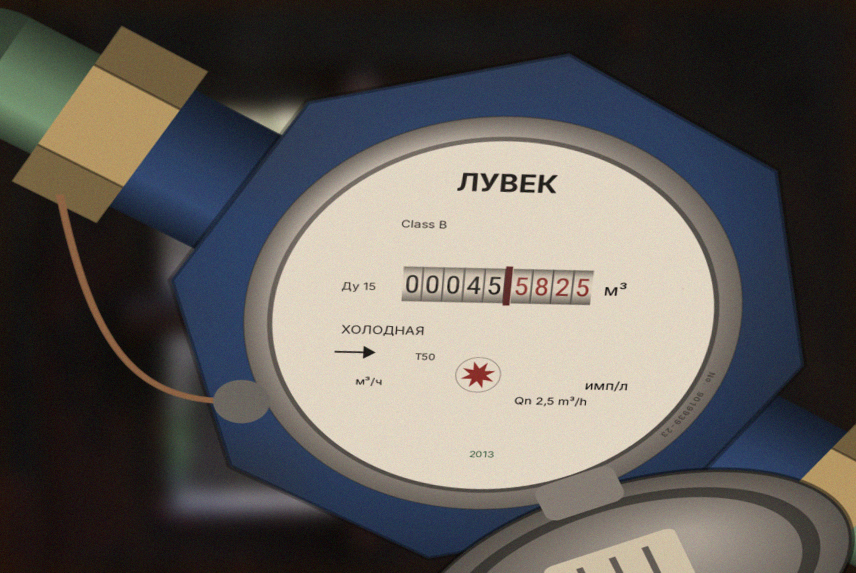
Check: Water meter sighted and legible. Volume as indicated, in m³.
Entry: 45.5825 m³
